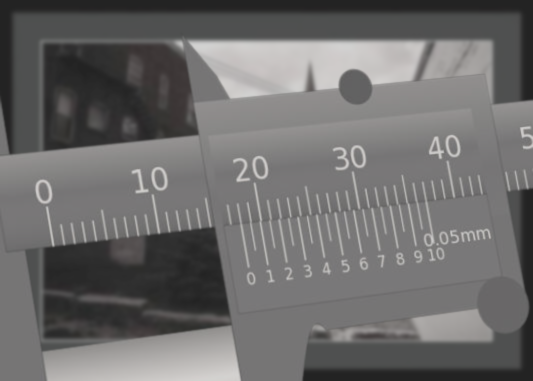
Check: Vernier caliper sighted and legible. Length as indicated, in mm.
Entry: 18.0 mm
